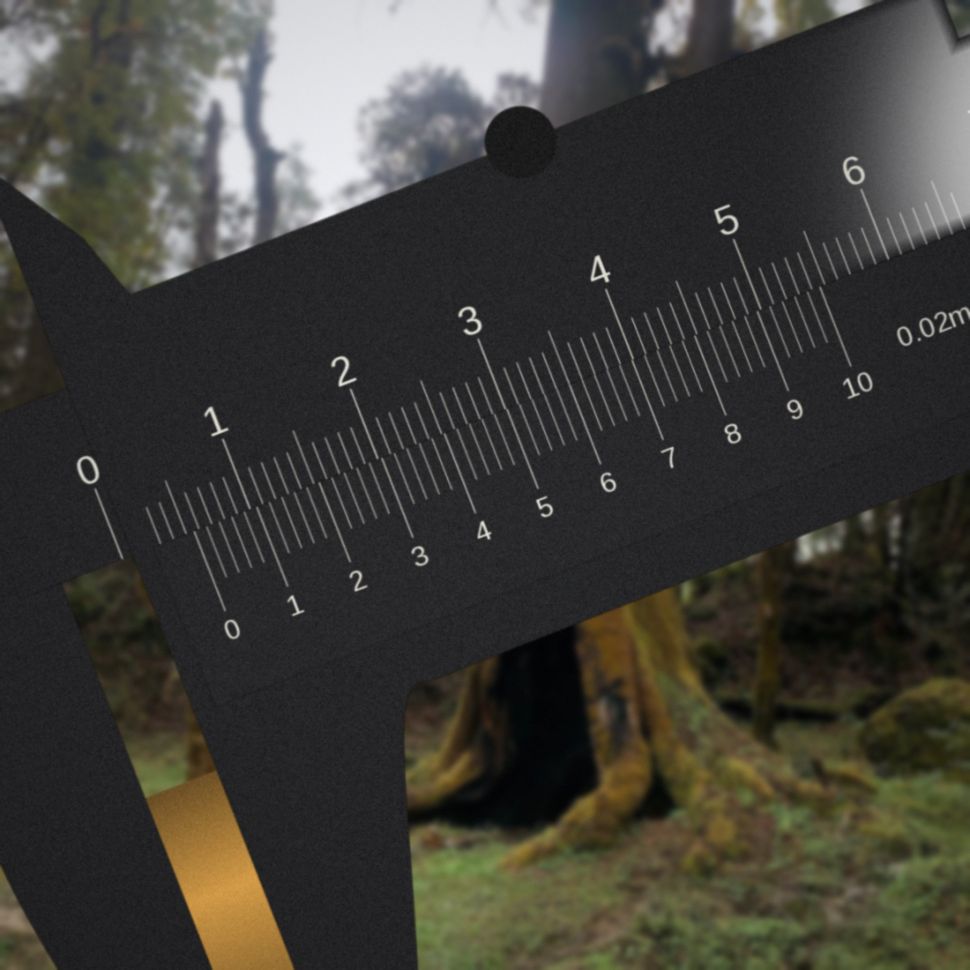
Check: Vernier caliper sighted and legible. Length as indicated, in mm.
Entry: 5.6 mm
